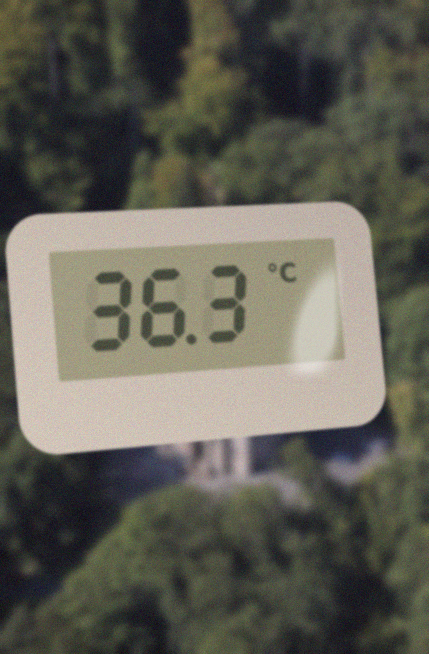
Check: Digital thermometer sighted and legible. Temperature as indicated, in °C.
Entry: 36.3 °C
